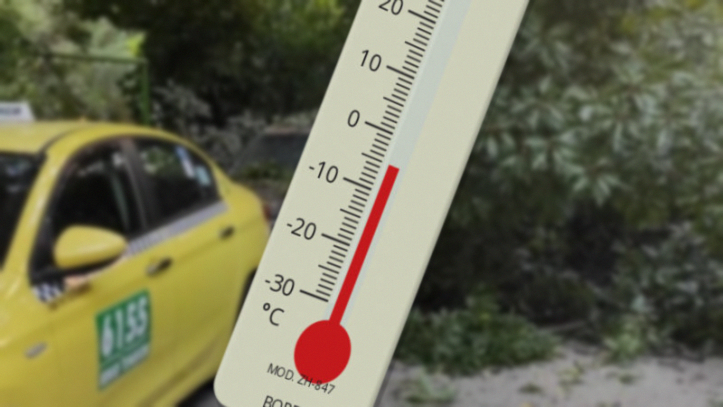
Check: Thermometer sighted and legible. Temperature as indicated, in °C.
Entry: -5 °C
